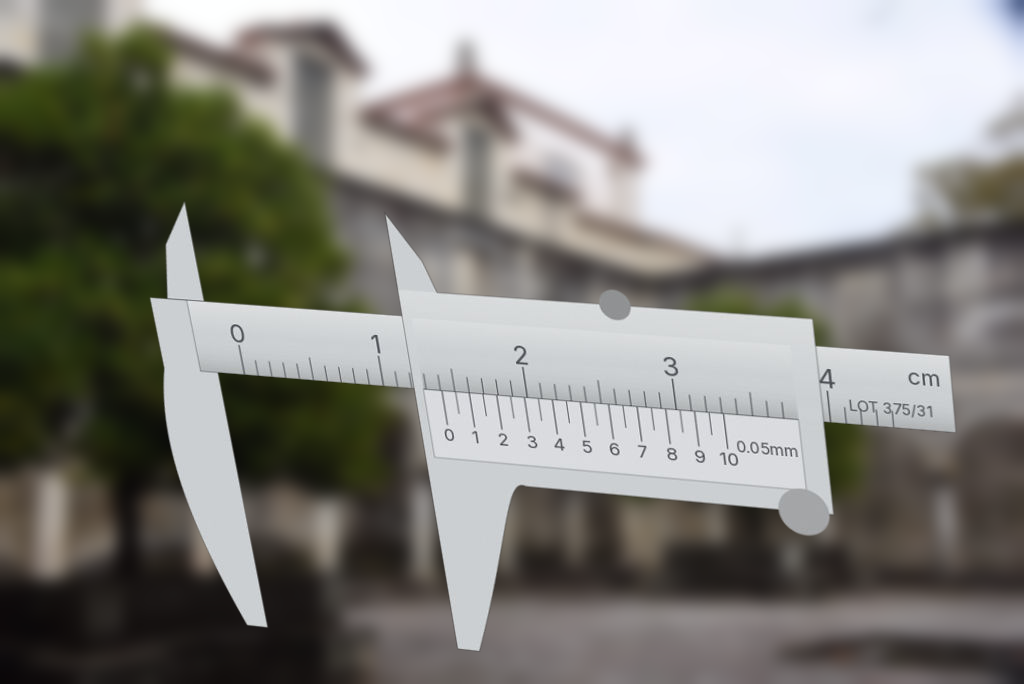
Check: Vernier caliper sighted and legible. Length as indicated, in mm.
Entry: 14.1 mm
